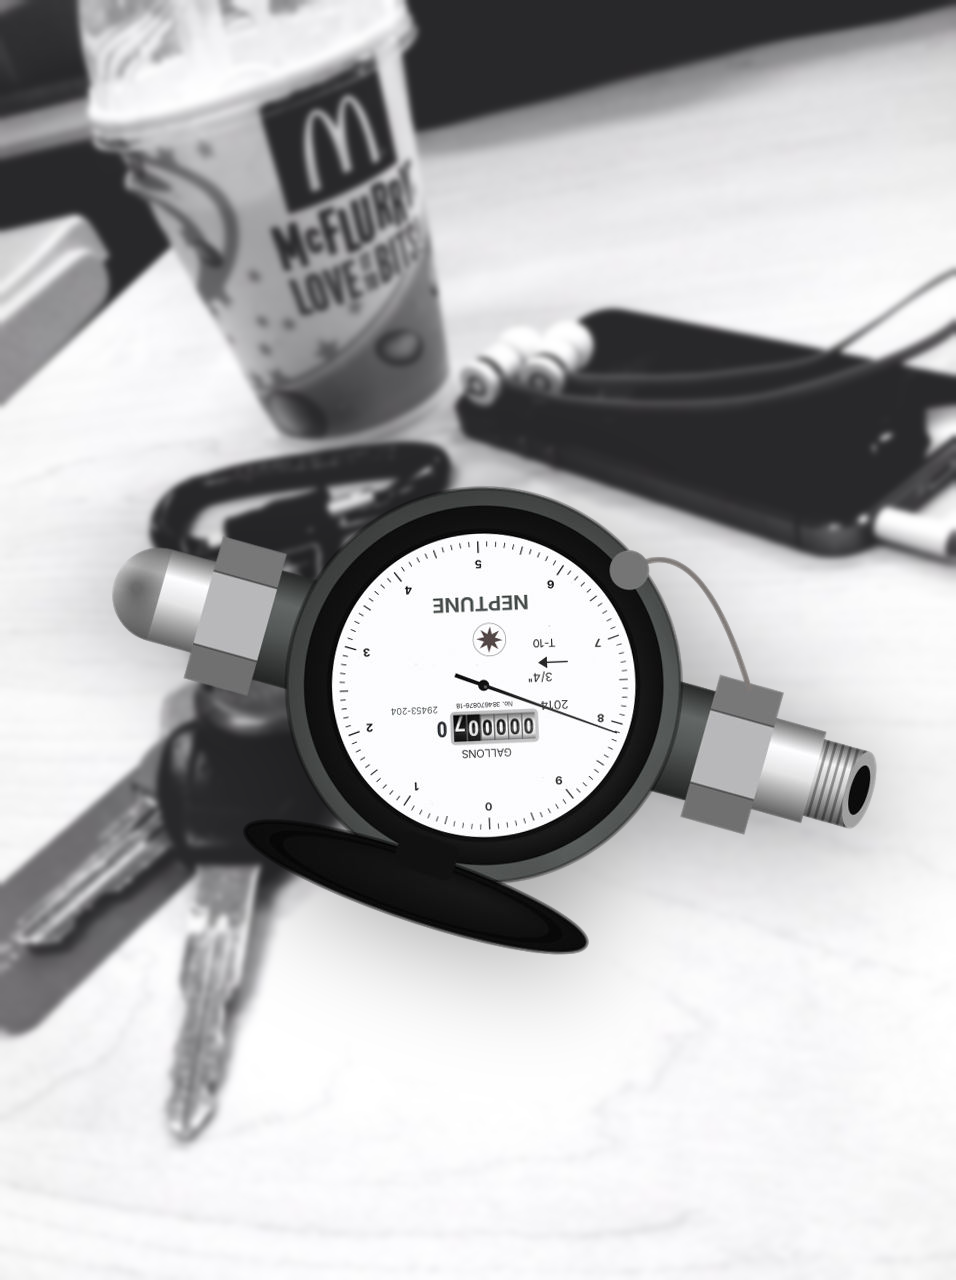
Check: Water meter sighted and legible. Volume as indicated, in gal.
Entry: 68.1 gal
